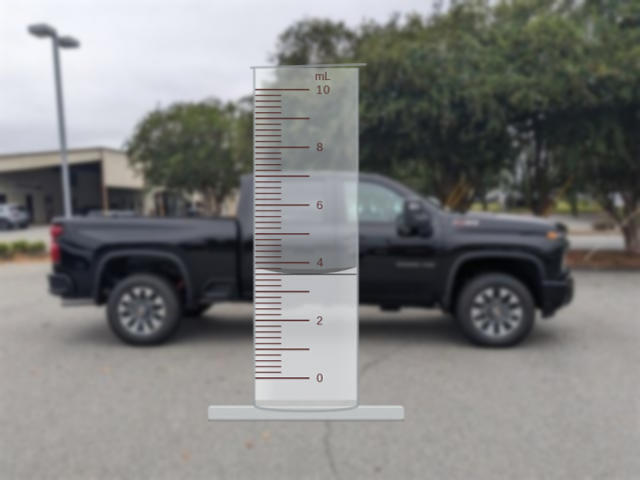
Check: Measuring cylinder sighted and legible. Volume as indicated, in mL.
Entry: 3.6 mL
